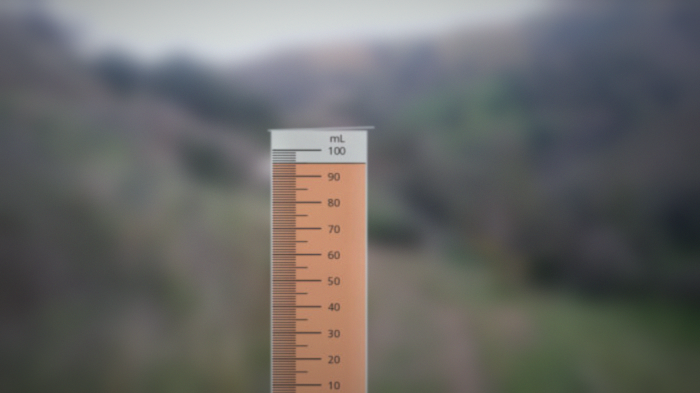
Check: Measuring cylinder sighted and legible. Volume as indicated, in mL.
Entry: 95 mL
